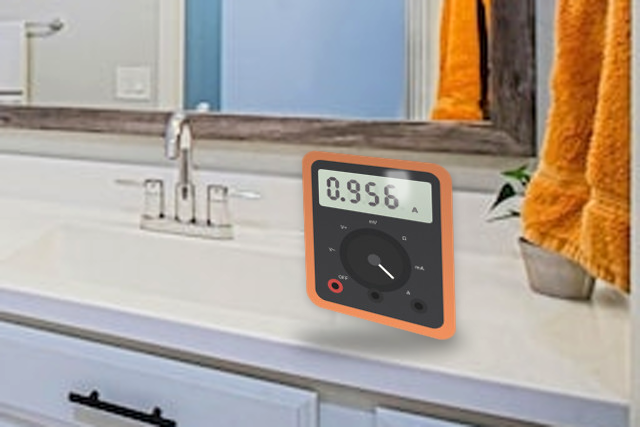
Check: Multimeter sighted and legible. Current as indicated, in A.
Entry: 0.956 A
